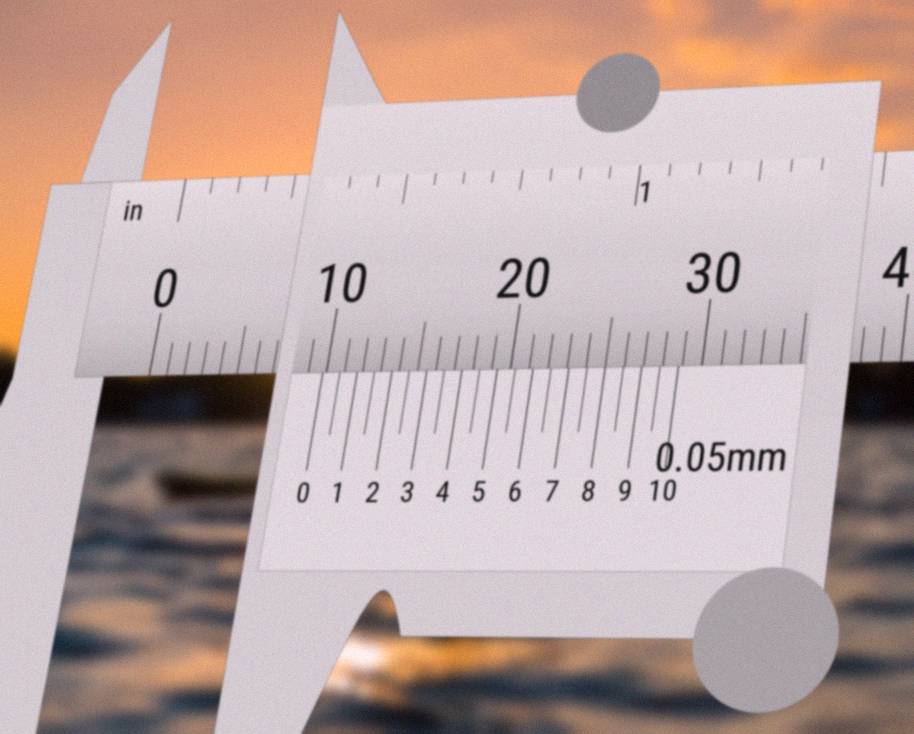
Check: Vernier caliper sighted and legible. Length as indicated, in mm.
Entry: 9.8 mm
